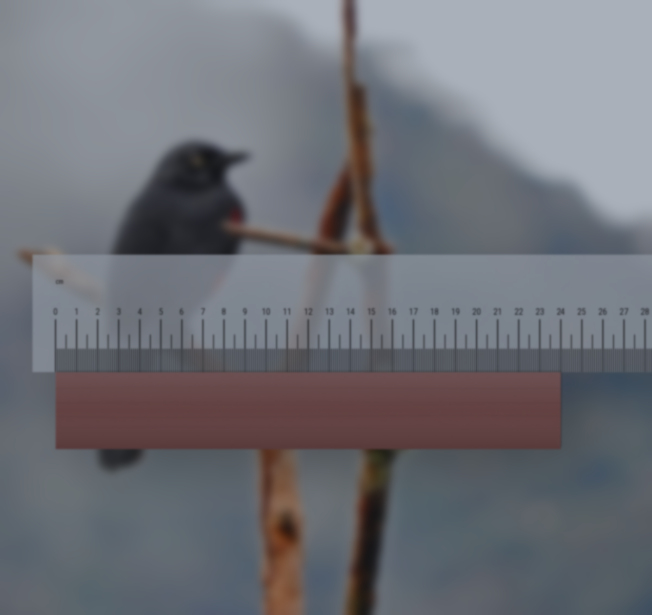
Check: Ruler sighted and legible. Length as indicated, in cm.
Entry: 24 cm
